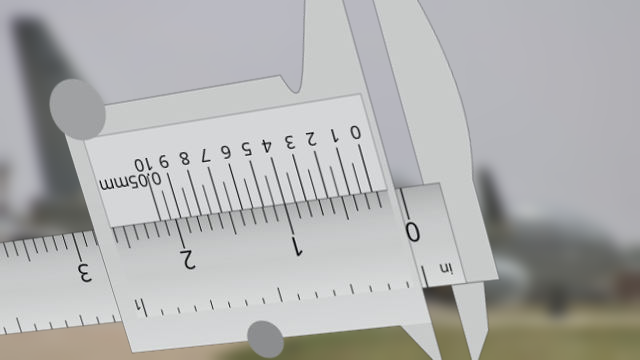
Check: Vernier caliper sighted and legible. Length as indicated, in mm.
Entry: 2.4 mm
